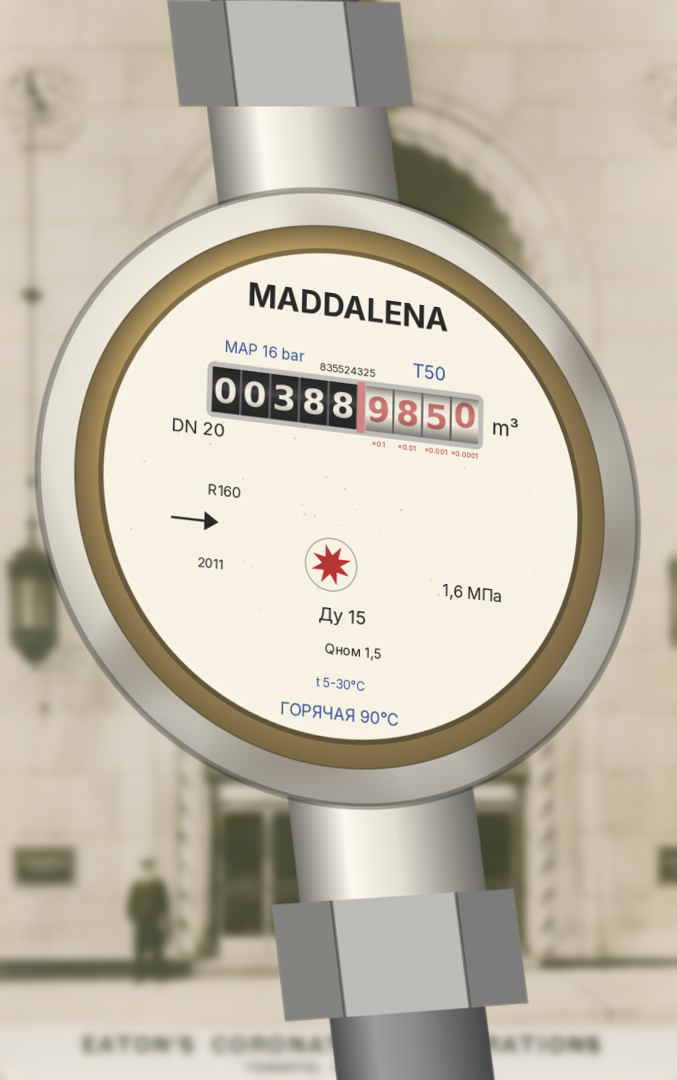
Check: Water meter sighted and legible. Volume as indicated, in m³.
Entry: 388.9850 m³
